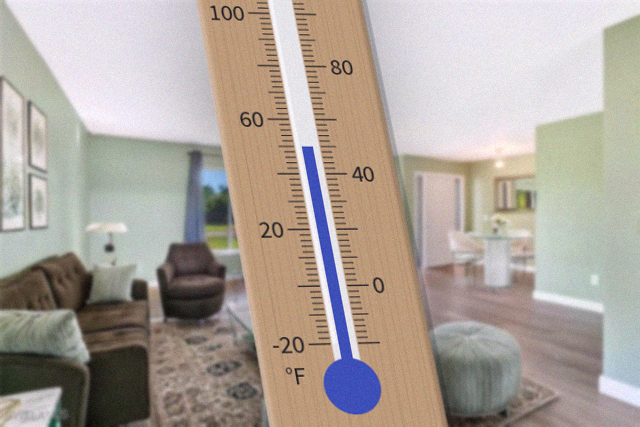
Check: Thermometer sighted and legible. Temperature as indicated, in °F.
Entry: 50 °F
